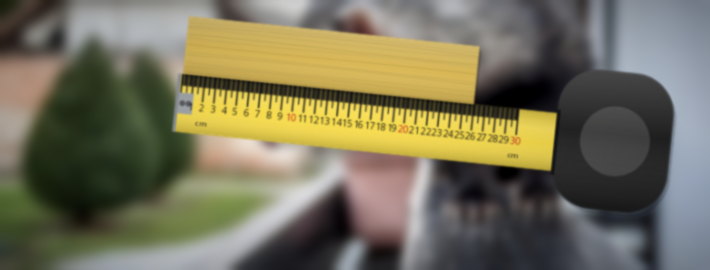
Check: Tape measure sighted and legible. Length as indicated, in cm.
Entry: 26 cm
